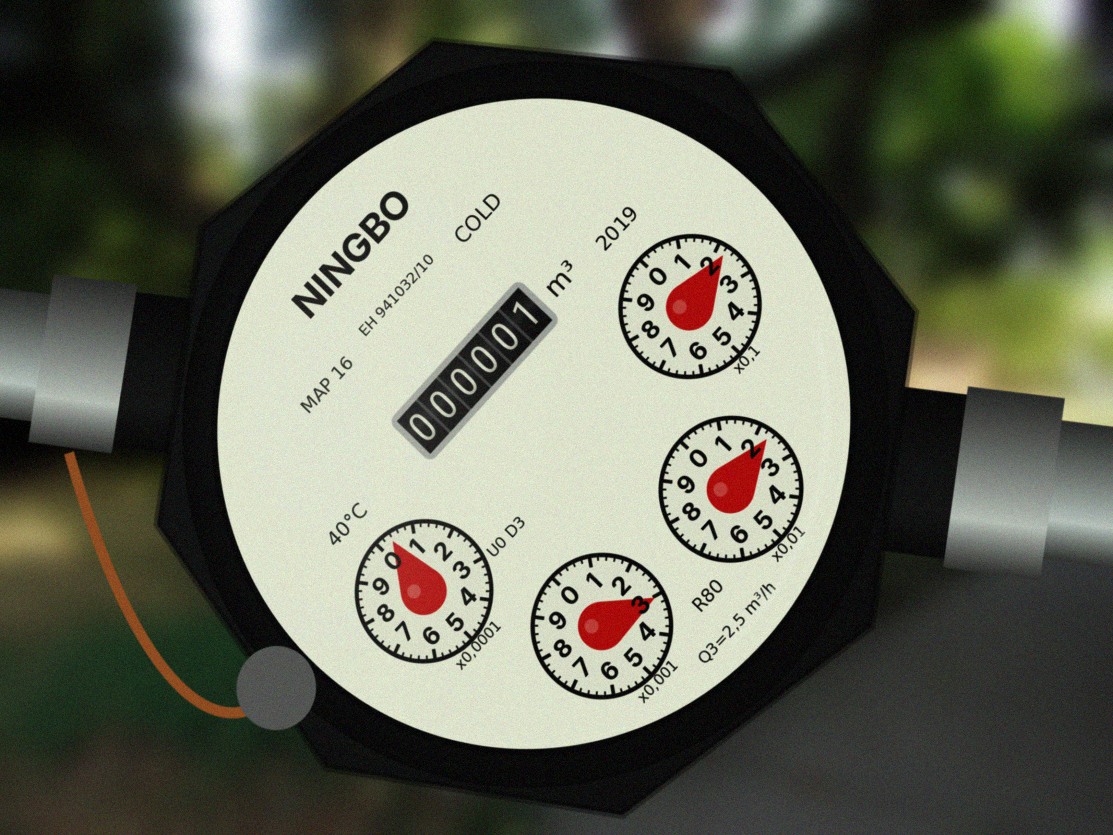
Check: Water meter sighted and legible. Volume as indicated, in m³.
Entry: 1.2230 m³
